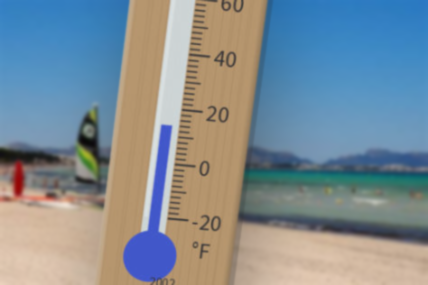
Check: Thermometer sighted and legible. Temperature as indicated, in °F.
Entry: 14 °F
